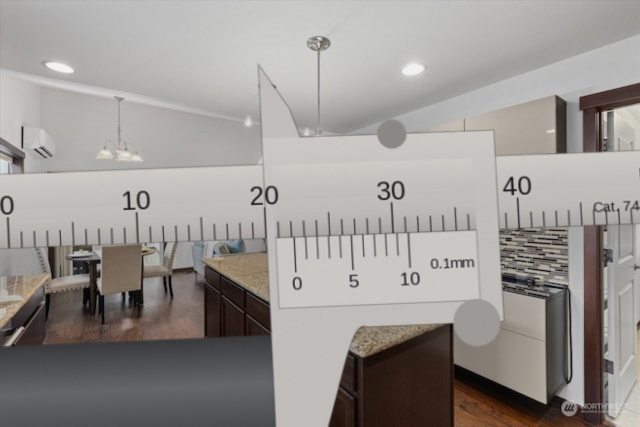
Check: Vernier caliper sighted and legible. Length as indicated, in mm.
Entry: 22.2 mm
